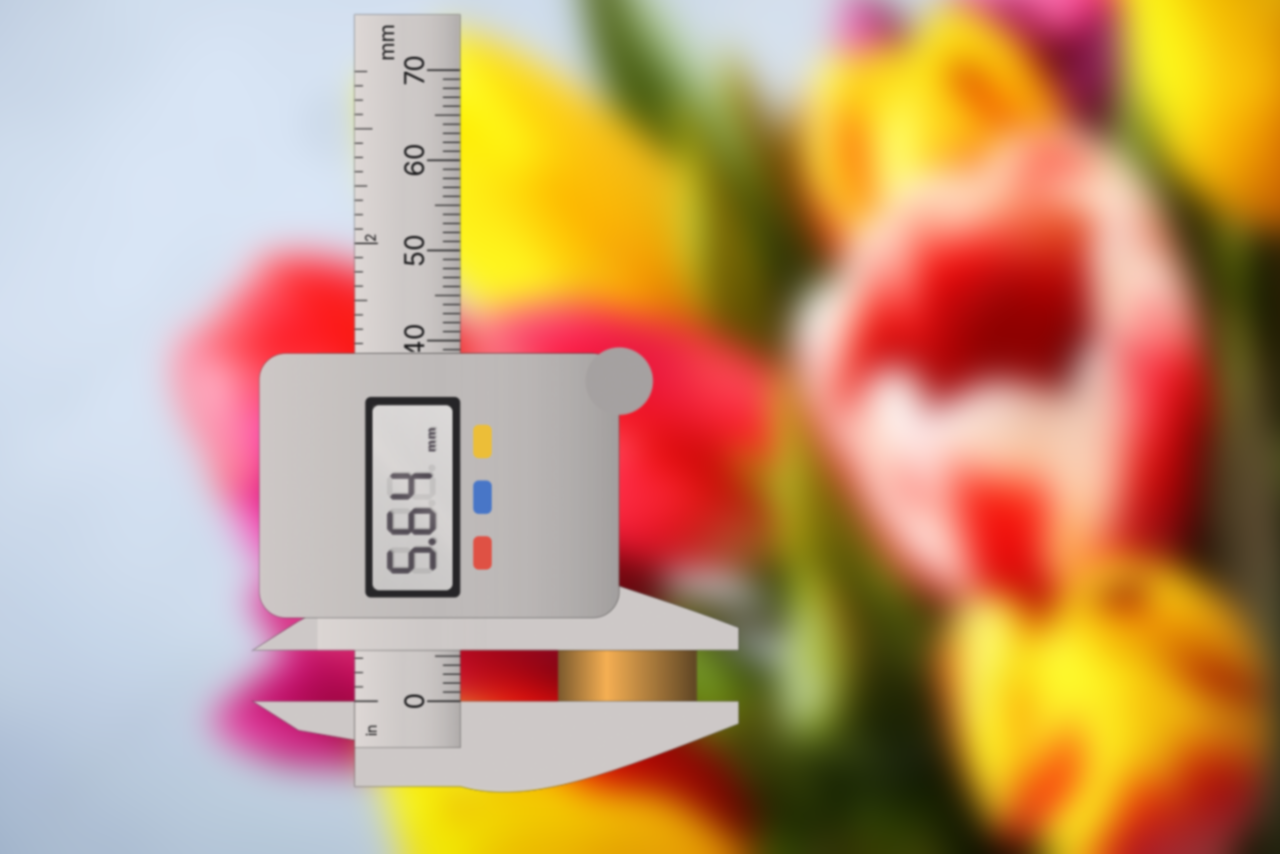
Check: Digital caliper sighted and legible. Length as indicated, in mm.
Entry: 5.64 mm
